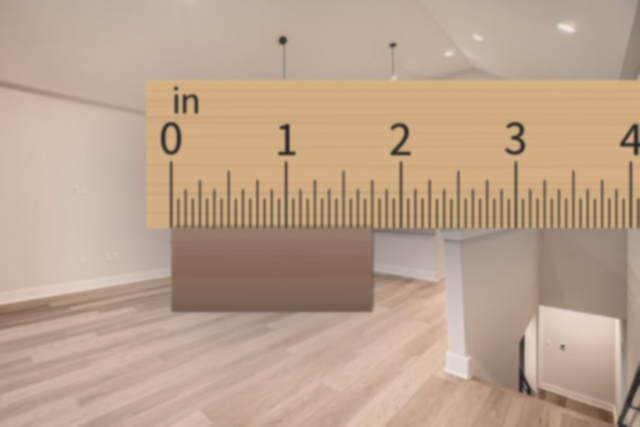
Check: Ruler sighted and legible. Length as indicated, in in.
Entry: 1.75 in
